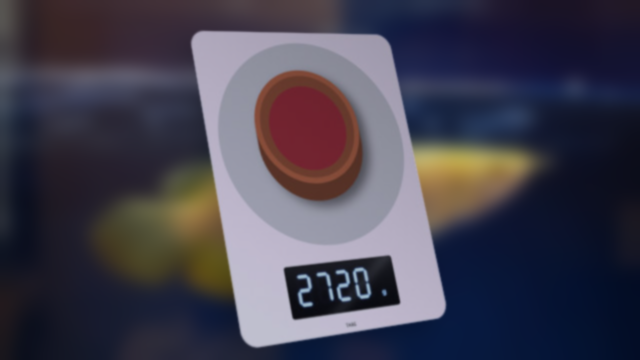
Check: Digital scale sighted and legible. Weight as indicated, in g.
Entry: 2720 g
